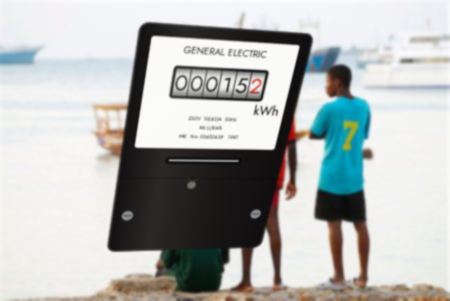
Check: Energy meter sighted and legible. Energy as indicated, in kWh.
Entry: 15.2 kWh
